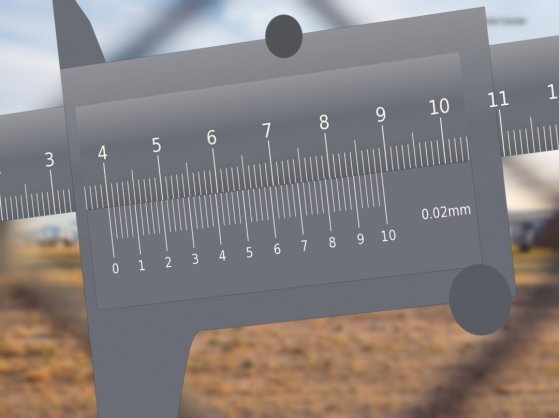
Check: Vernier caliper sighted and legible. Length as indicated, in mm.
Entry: 40.0 mm
